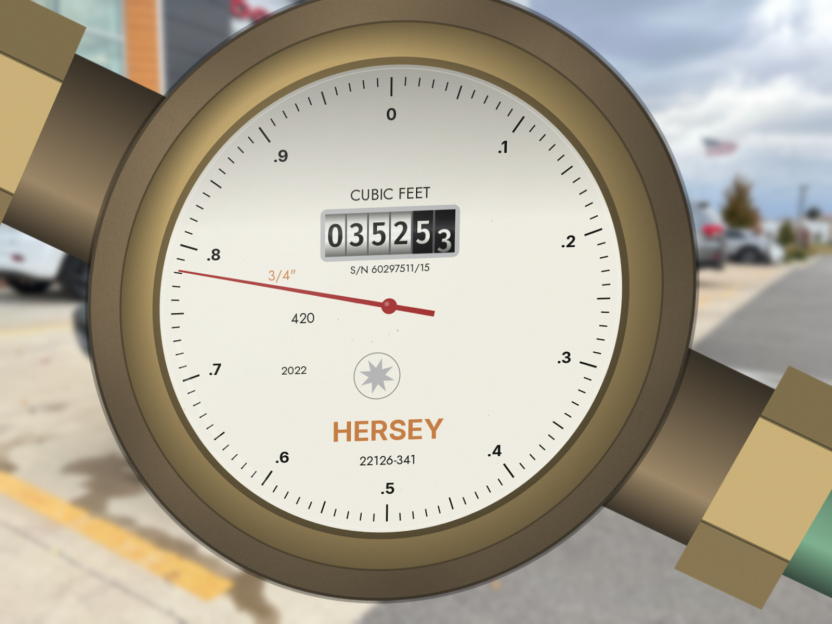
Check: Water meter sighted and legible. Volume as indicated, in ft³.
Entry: 35252.78 ft³
